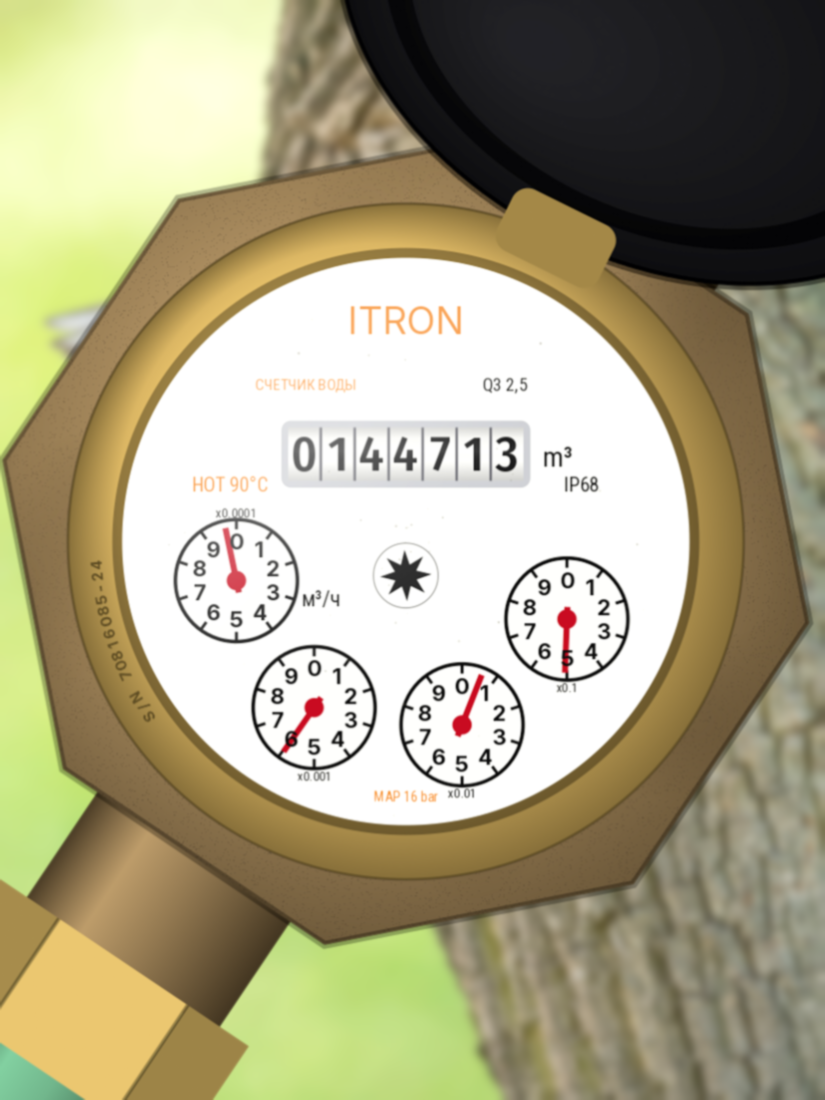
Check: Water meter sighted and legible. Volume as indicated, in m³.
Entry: 144713.5059 m³
